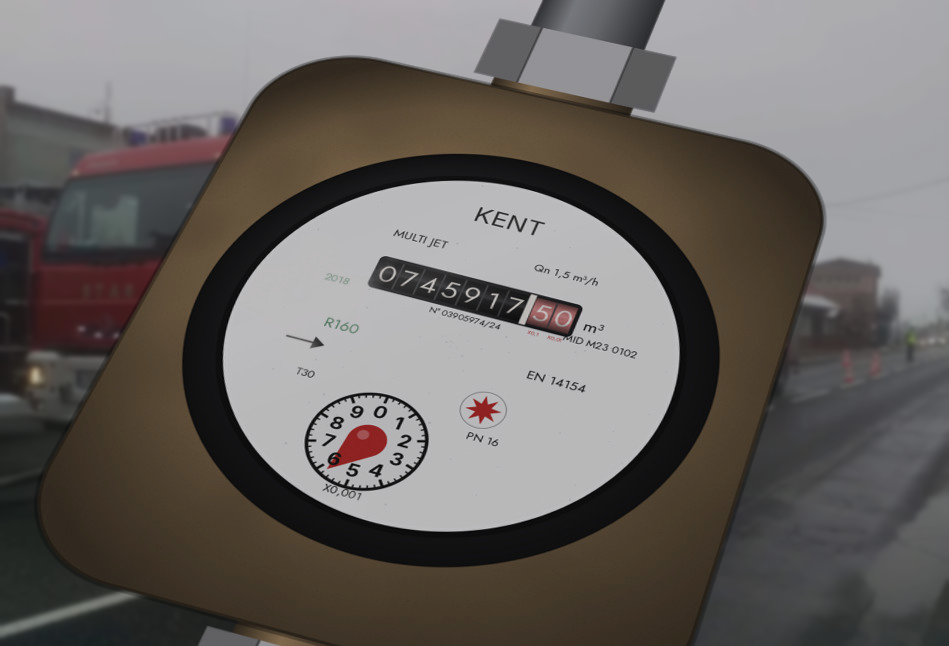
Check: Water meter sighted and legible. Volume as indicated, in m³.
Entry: 745917.505 m³
